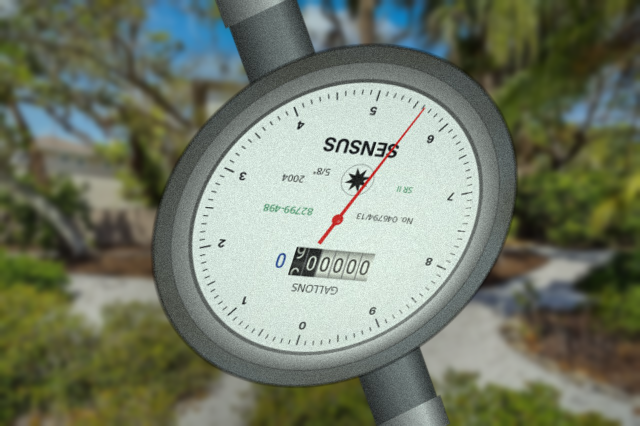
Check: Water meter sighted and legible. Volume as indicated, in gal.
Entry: 55.6 gal
